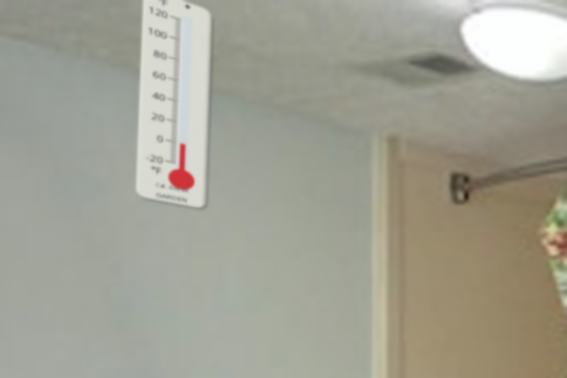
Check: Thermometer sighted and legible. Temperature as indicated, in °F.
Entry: 0 °F
